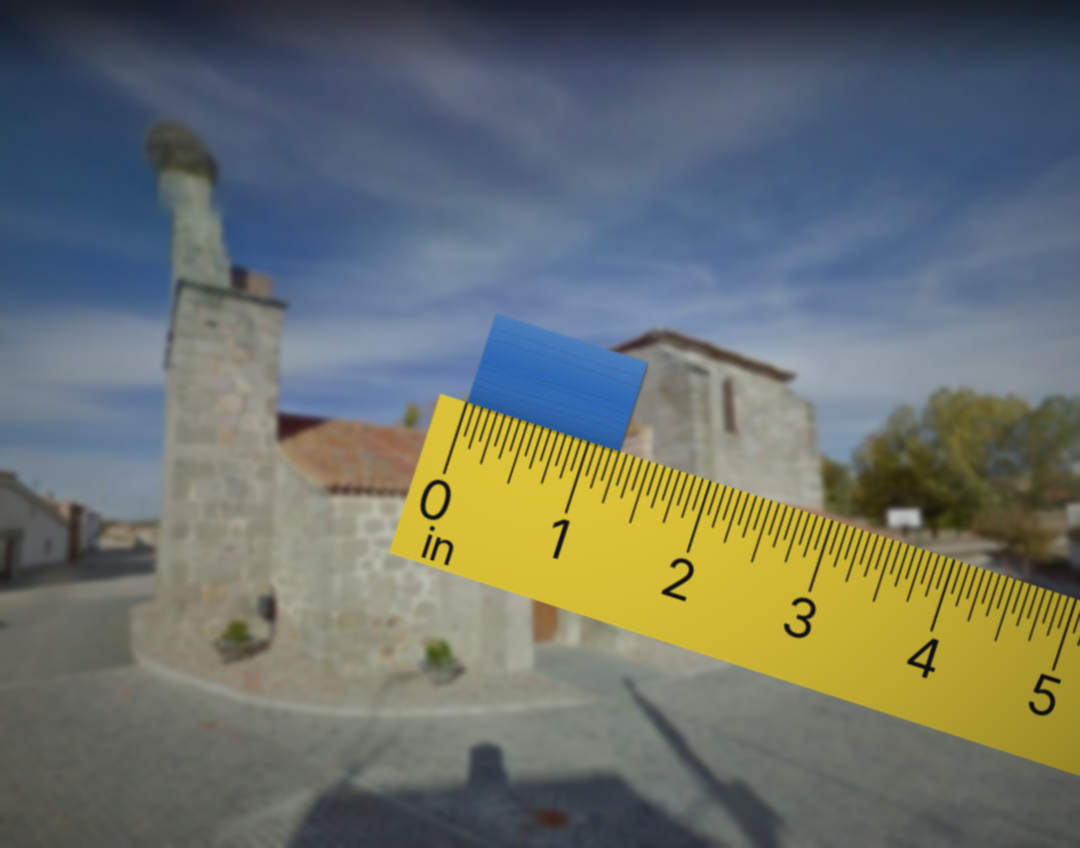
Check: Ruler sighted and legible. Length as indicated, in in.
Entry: 1.25 in
